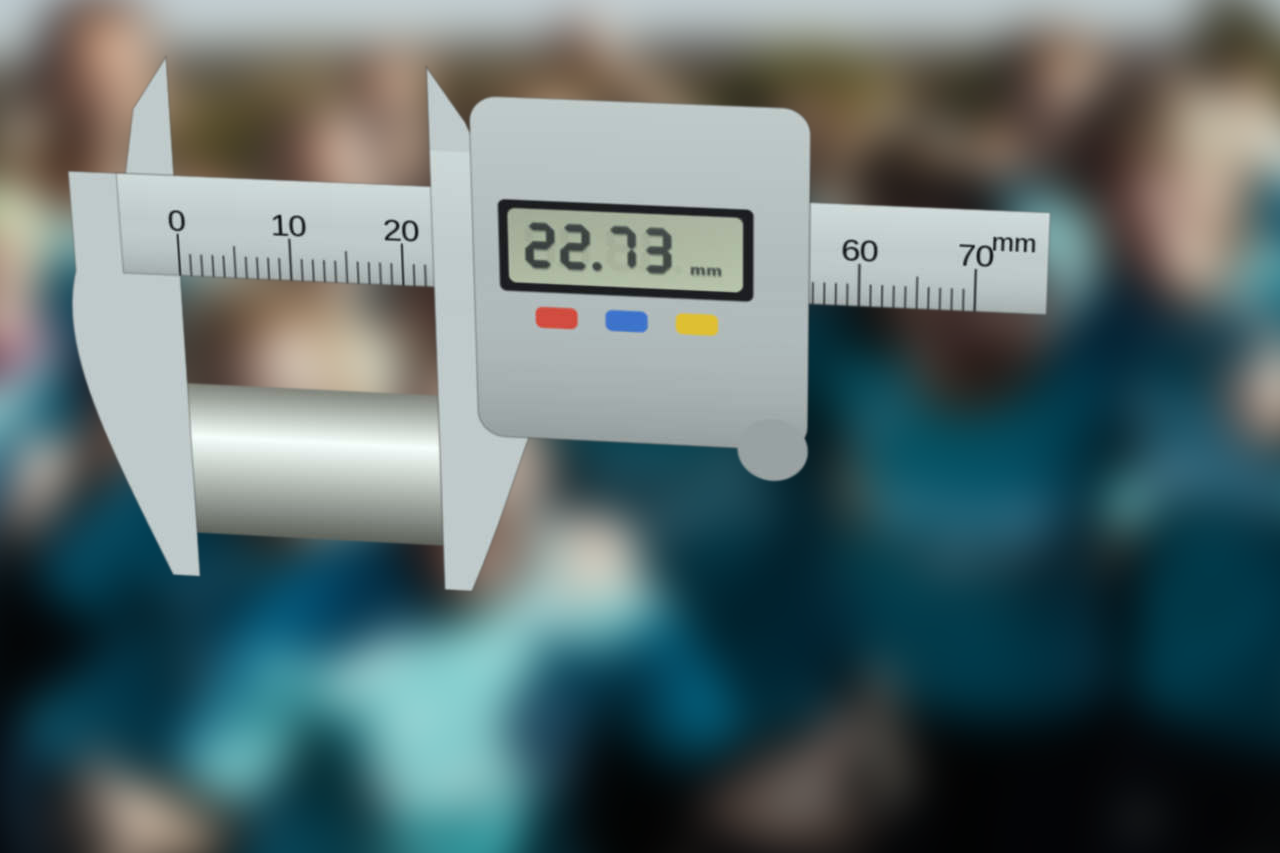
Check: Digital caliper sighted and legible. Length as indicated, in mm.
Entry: 22.73 mm
